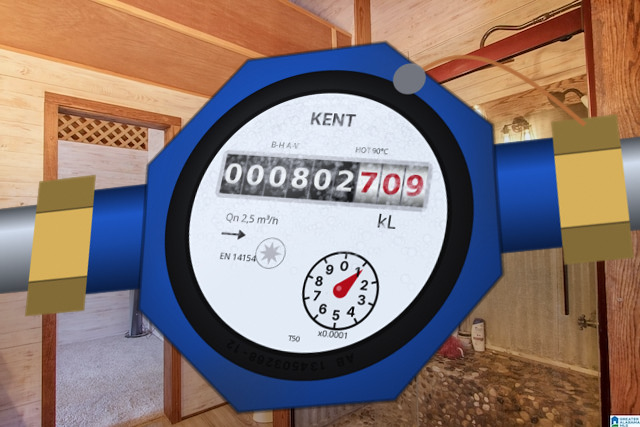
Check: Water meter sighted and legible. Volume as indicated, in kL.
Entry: 802.7091 kL
